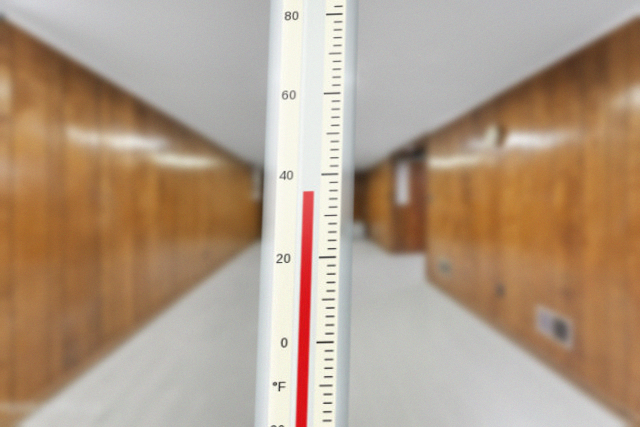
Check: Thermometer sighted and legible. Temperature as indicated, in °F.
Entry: 36 °F
